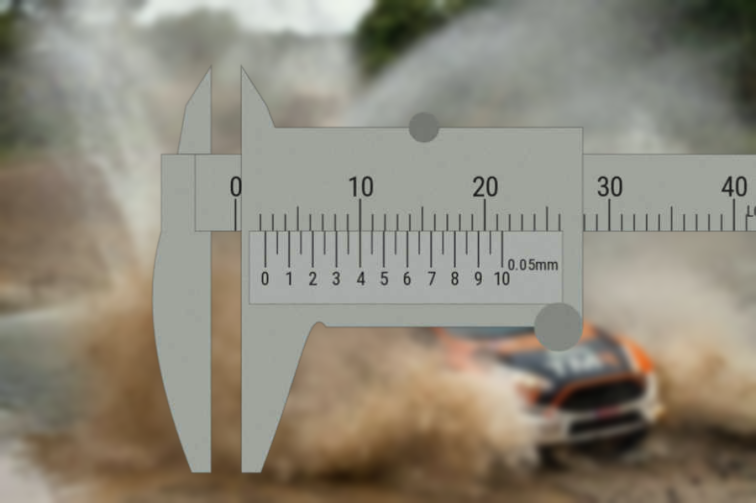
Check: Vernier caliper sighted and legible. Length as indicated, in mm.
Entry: 2.4 mm
